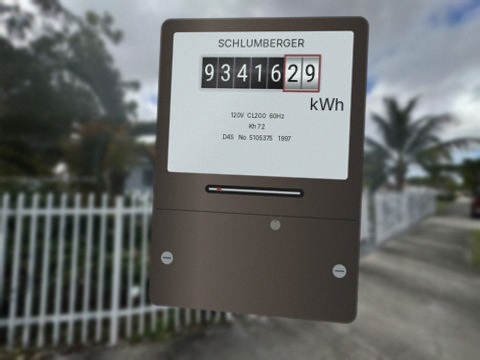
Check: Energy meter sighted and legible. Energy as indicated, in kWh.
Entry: 93416.29 kWh
